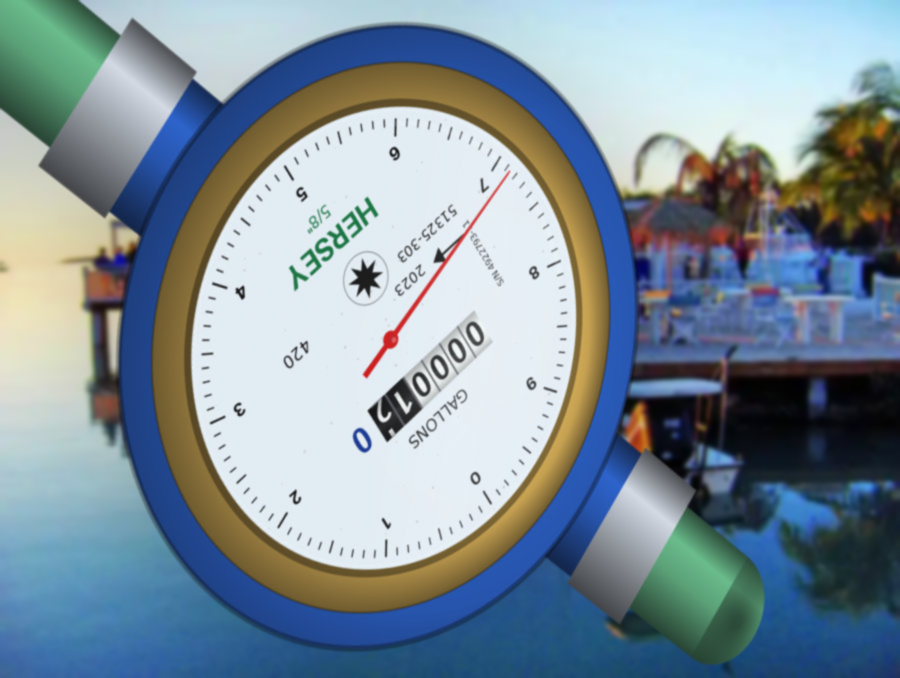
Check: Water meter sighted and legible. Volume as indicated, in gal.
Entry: 117.1 gal
